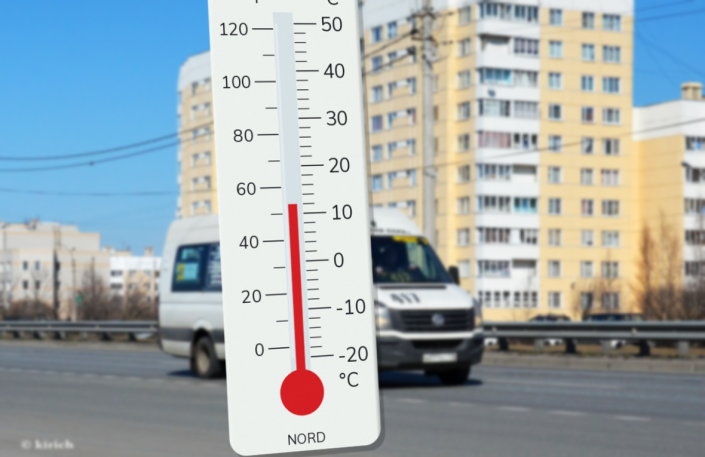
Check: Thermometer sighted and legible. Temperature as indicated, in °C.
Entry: 12 °C
